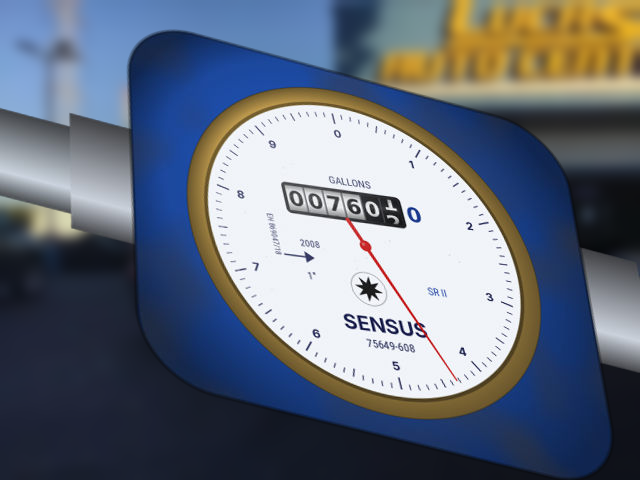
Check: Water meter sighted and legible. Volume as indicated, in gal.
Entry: 76014.3 gal
